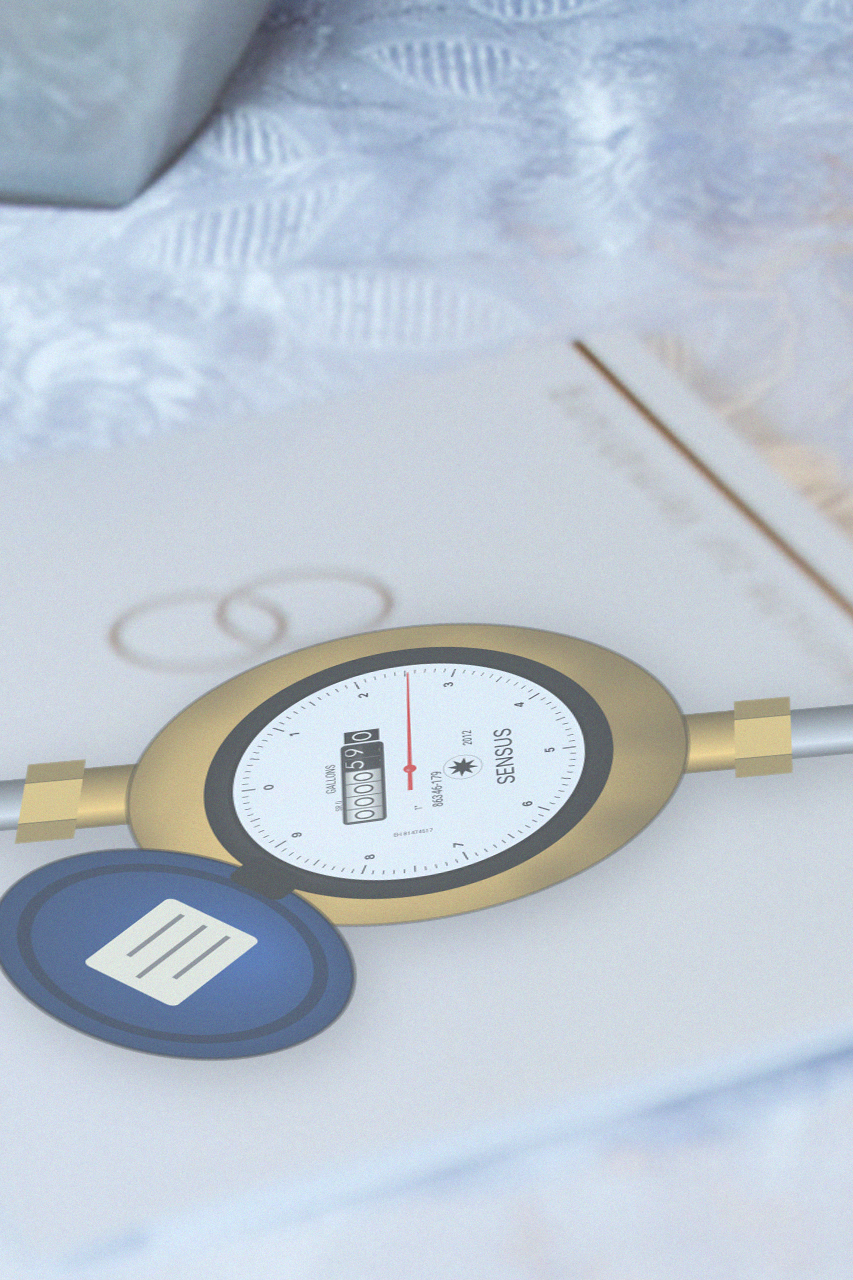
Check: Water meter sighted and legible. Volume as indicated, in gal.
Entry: 592.5 gal
